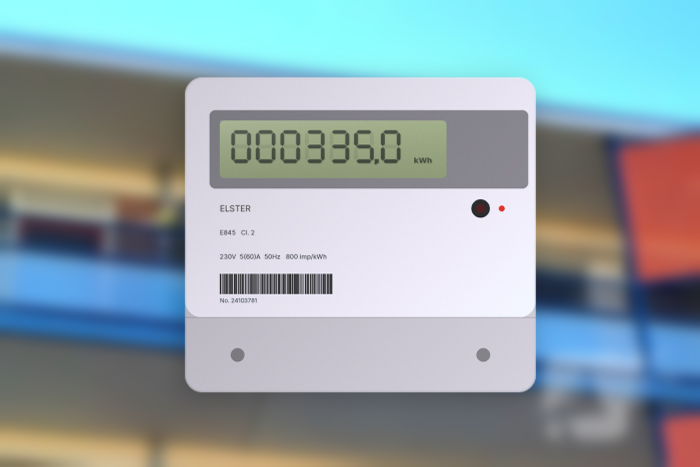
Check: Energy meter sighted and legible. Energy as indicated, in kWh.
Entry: 335.0 kWh
